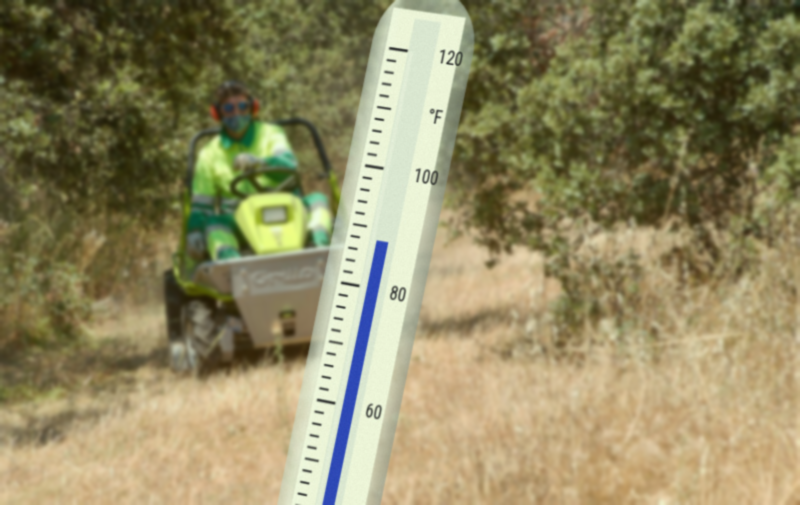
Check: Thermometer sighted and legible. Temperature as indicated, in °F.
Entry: 88 °F
